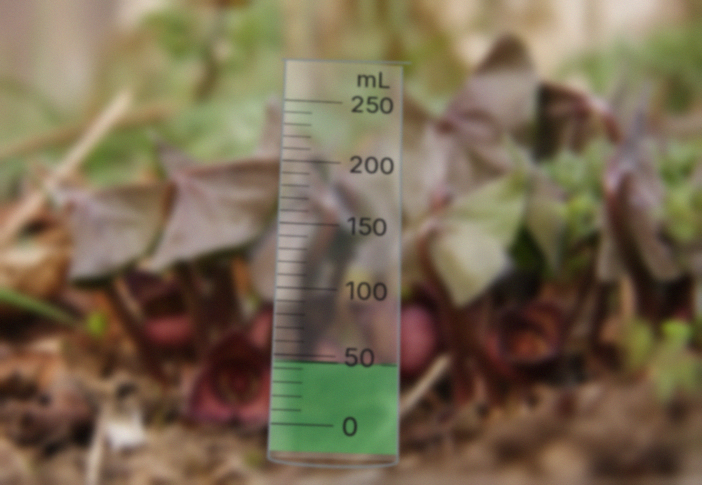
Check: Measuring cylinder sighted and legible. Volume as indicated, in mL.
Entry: 45 mL
